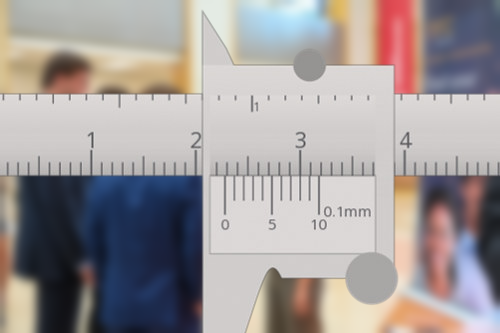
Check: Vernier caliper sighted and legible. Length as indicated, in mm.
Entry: 22.8 mm
